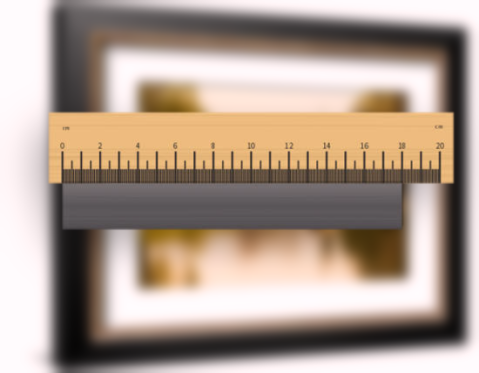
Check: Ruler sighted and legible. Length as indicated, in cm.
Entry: 18 cm
